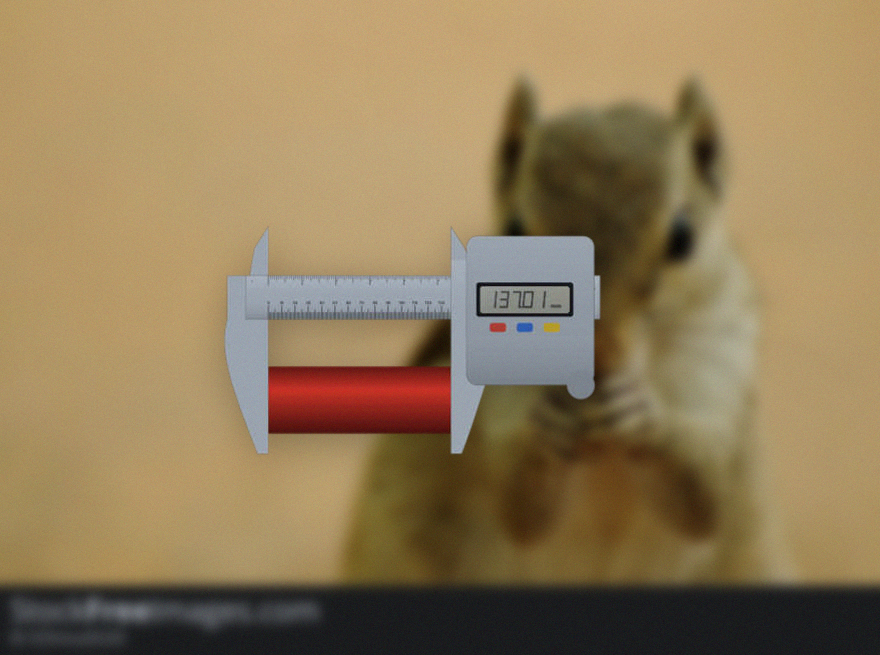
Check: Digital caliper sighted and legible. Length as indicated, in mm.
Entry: 137.01 mm
